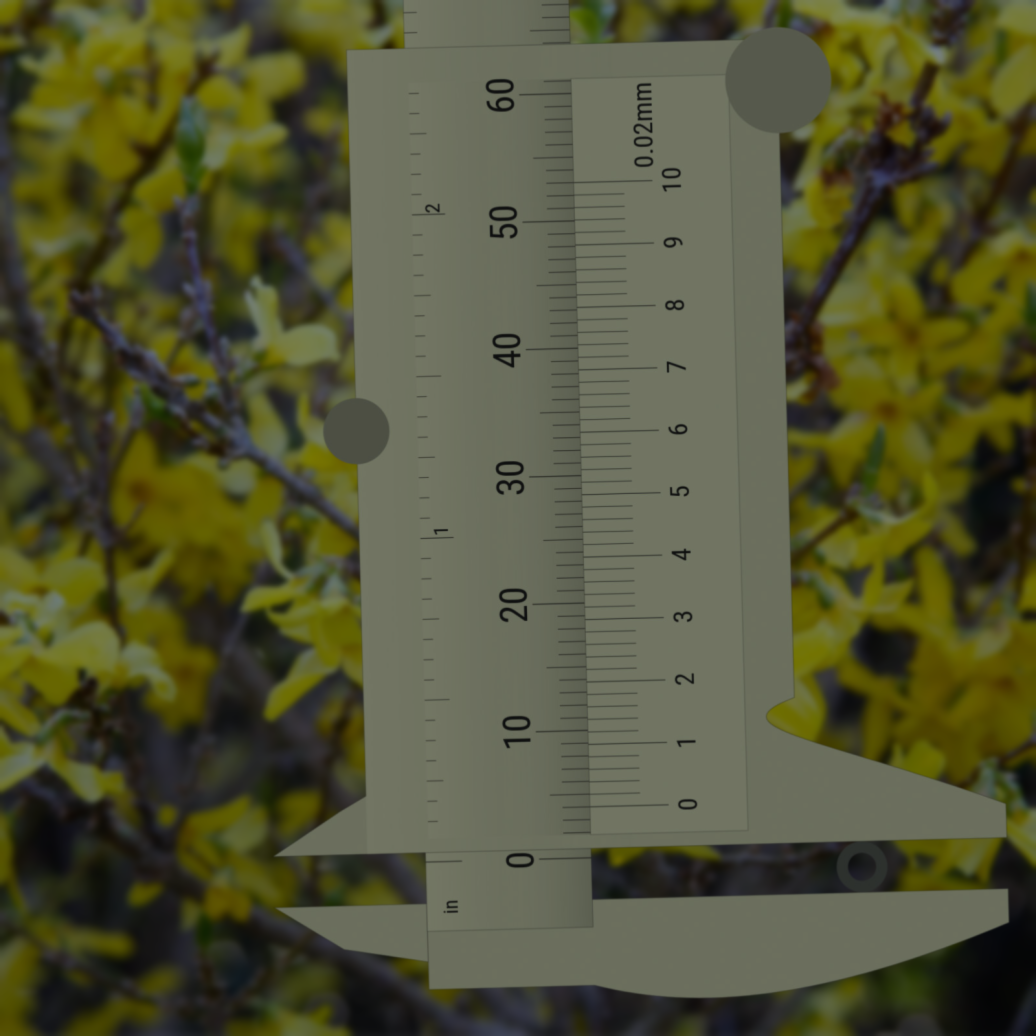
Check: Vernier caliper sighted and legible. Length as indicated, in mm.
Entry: 4.0 mm
